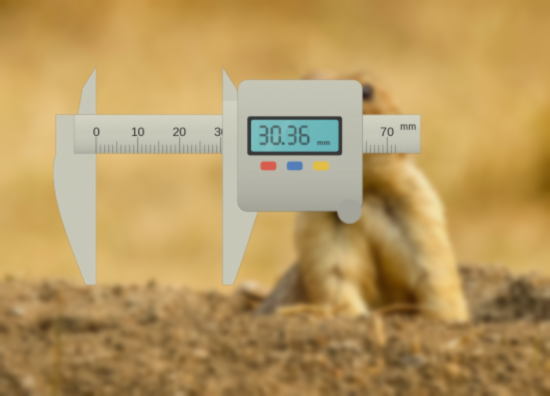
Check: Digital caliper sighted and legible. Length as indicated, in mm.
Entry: 30.36 mm
